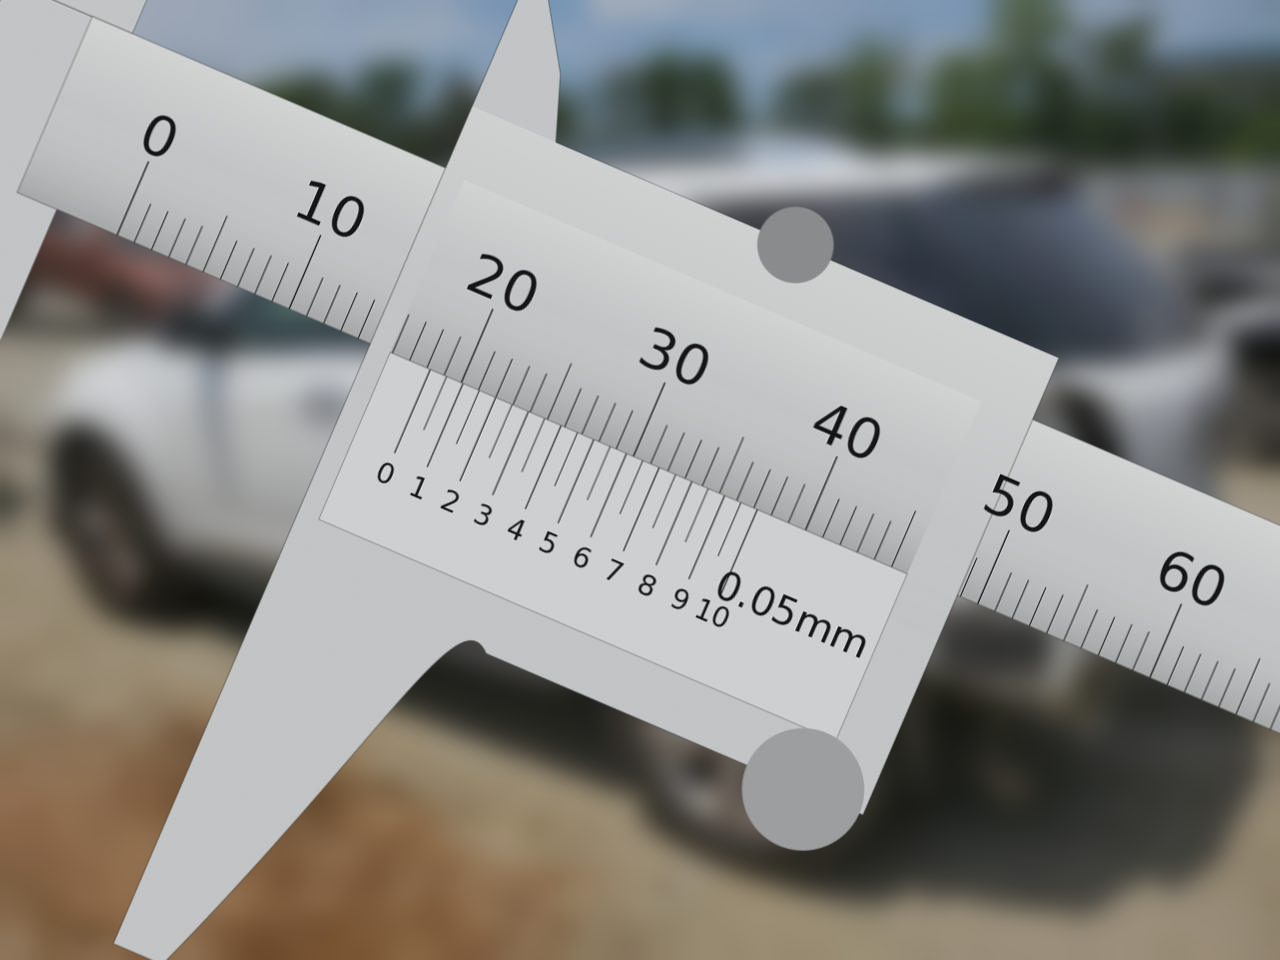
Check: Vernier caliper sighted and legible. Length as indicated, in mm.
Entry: 18.2 mm
